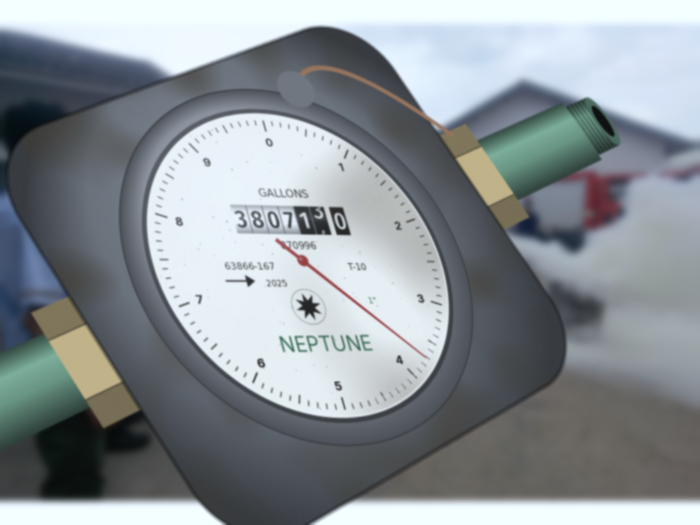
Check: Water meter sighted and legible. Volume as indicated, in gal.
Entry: 3807133.7 gal
